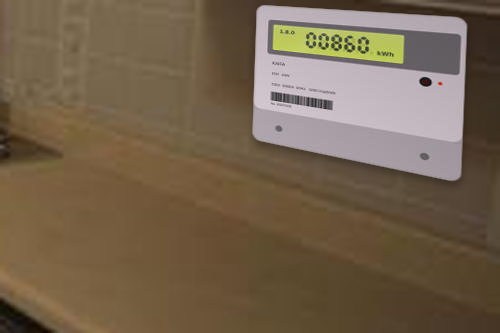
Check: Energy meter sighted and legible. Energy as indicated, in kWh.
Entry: 860 kWh
